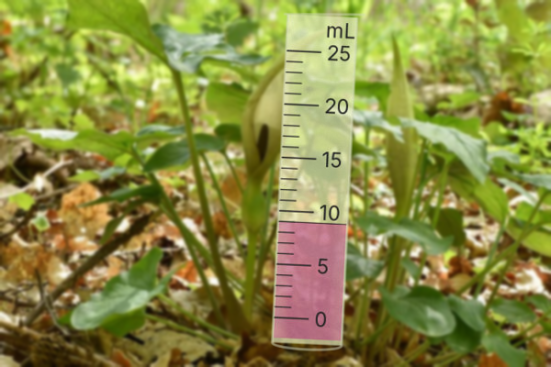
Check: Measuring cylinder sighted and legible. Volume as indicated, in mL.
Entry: 9 mL
